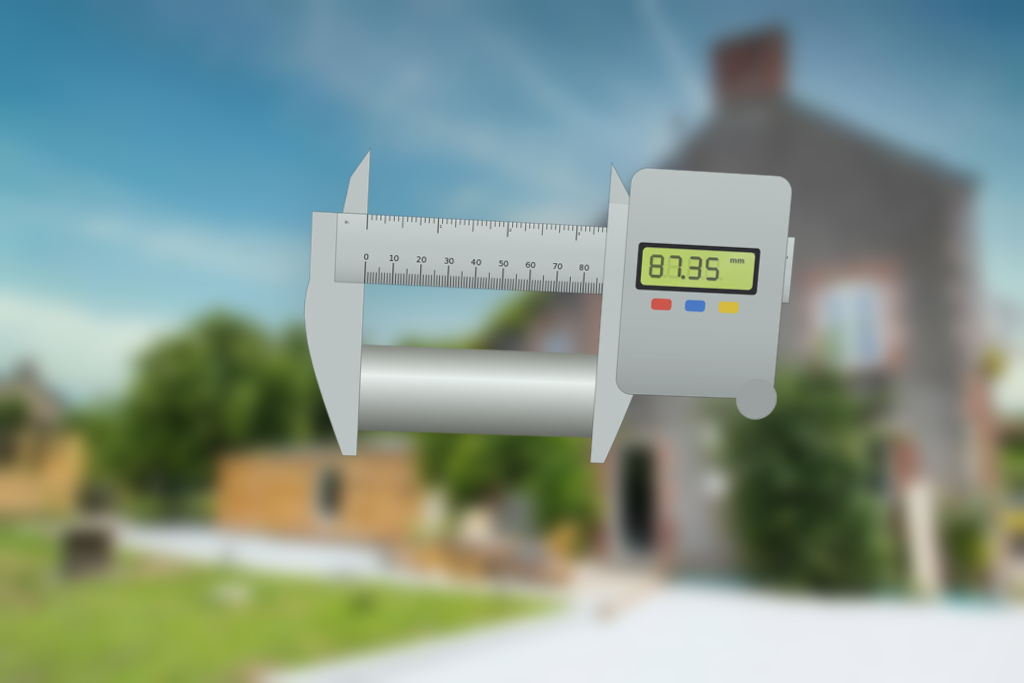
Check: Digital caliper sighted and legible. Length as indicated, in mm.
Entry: 87.35 mm
